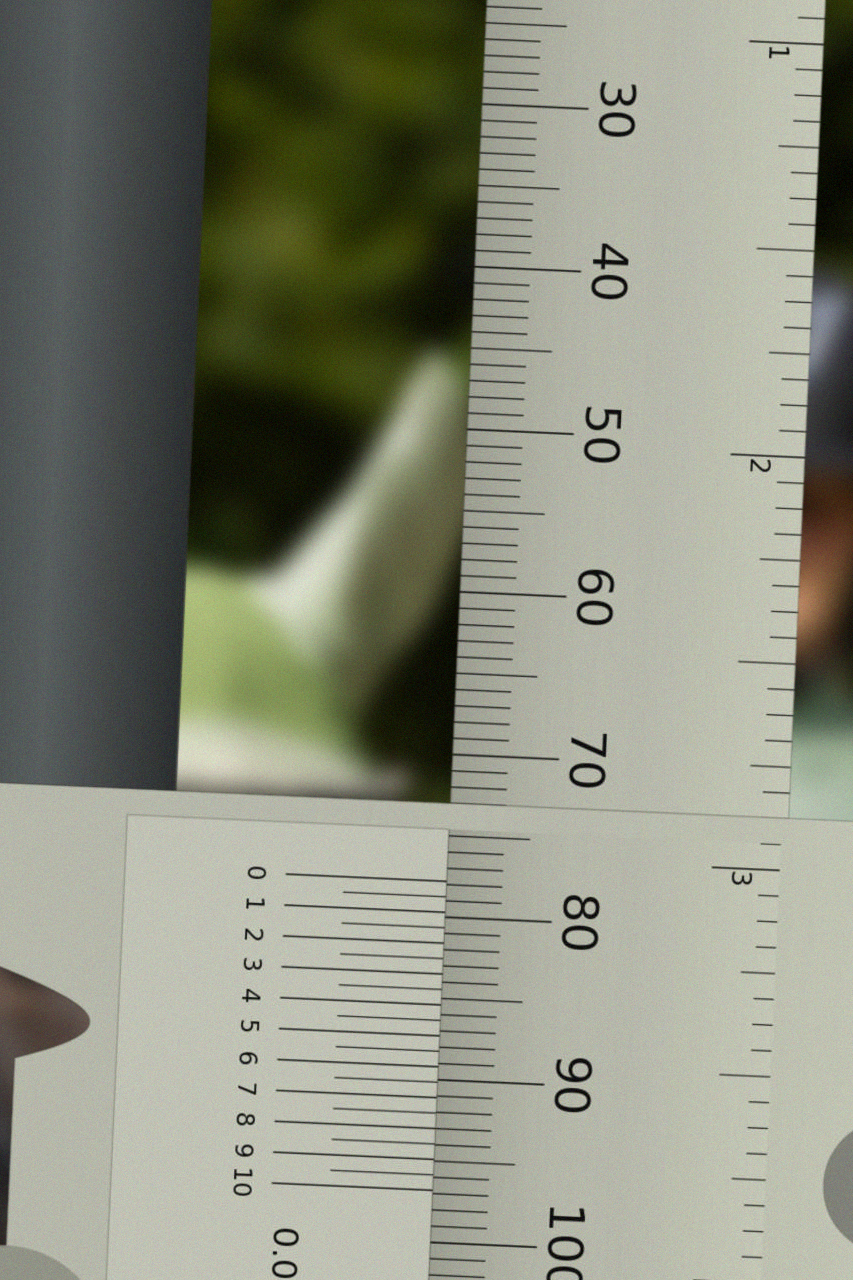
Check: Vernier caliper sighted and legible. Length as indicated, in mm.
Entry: 77.8 mm
